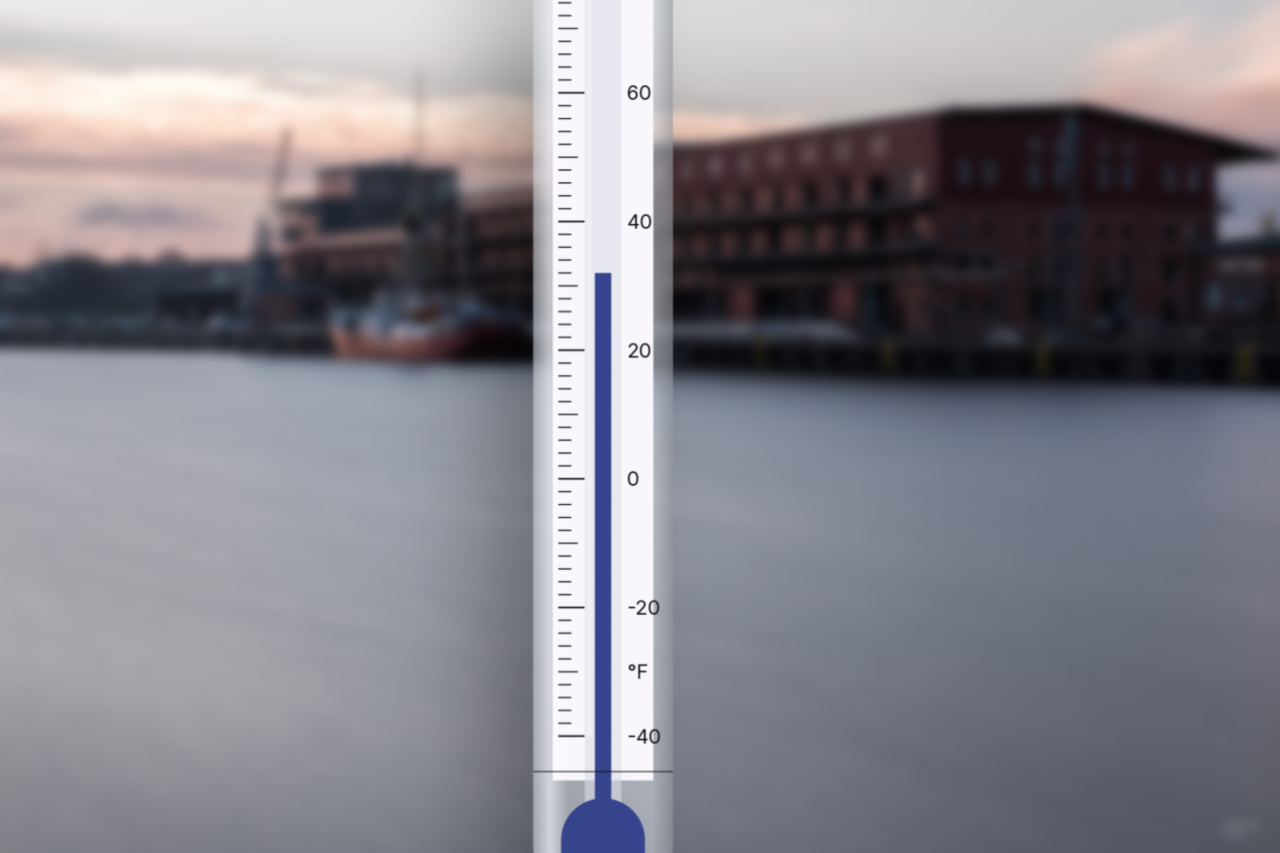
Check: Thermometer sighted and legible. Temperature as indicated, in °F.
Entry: 32 °F
